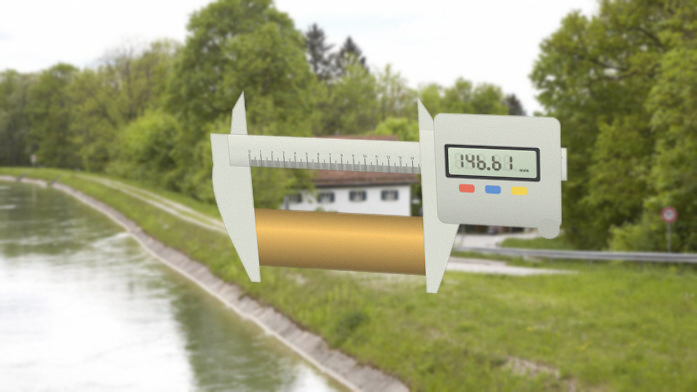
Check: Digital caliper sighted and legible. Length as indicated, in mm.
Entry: 146.61 mm
